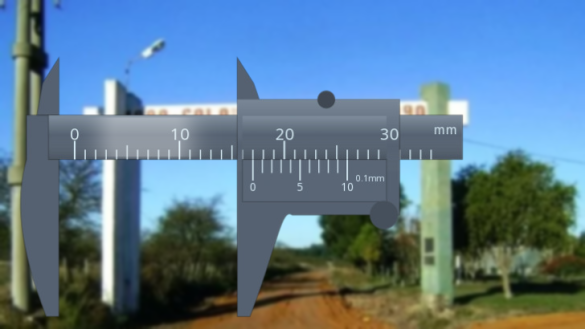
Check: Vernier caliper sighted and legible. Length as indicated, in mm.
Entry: 17.0 mm
